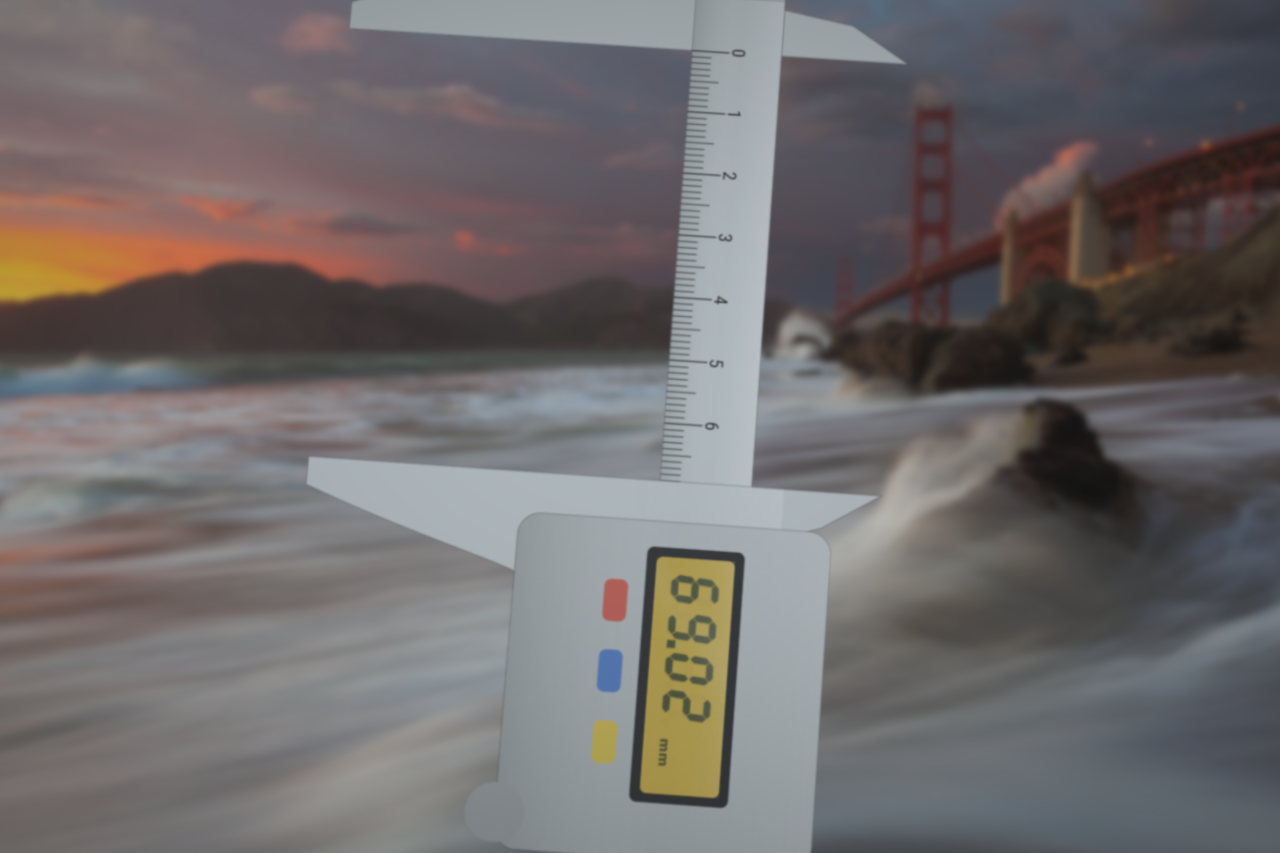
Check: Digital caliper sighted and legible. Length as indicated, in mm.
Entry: 69.02 mm
